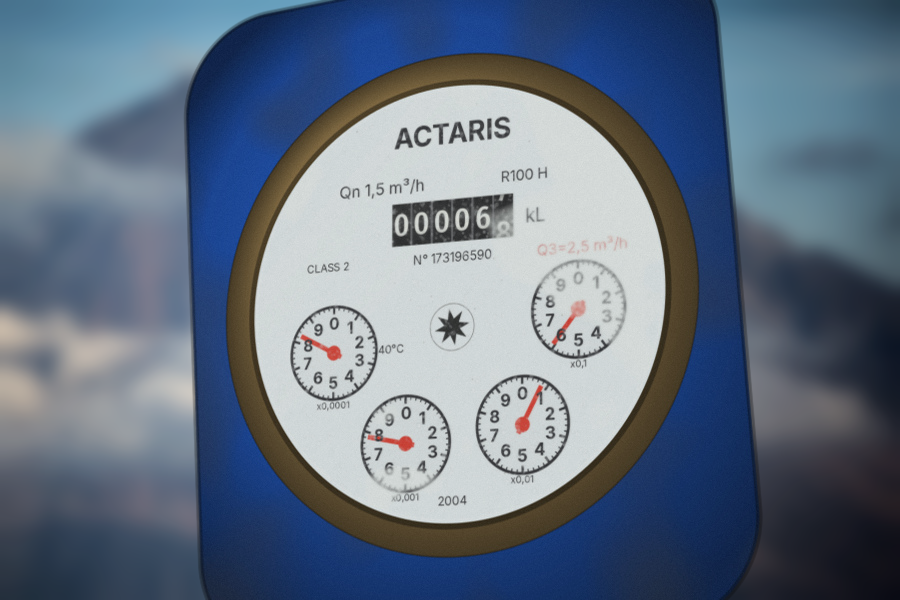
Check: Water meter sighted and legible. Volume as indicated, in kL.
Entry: 67.6078 kL
